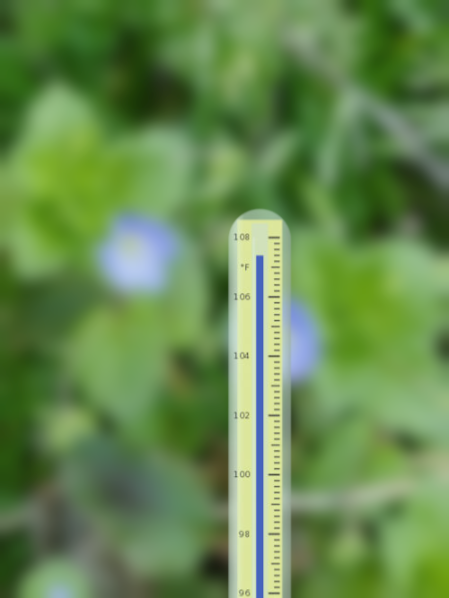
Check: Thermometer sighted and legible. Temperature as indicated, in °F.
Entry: 107.4 °F
